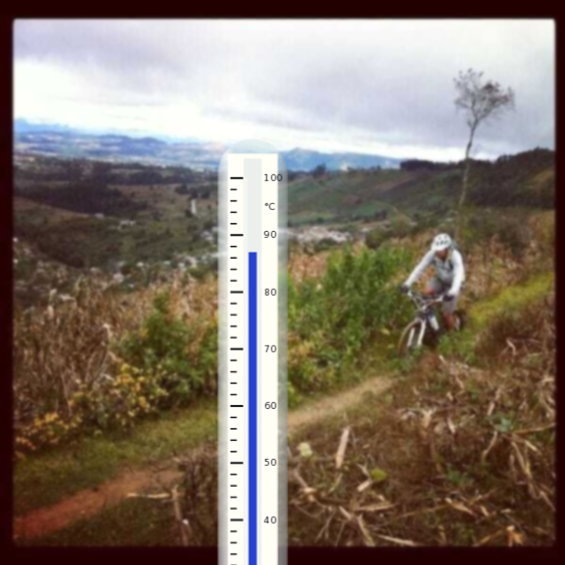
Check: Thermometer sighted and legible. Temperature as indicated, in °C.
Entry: 87 °C
